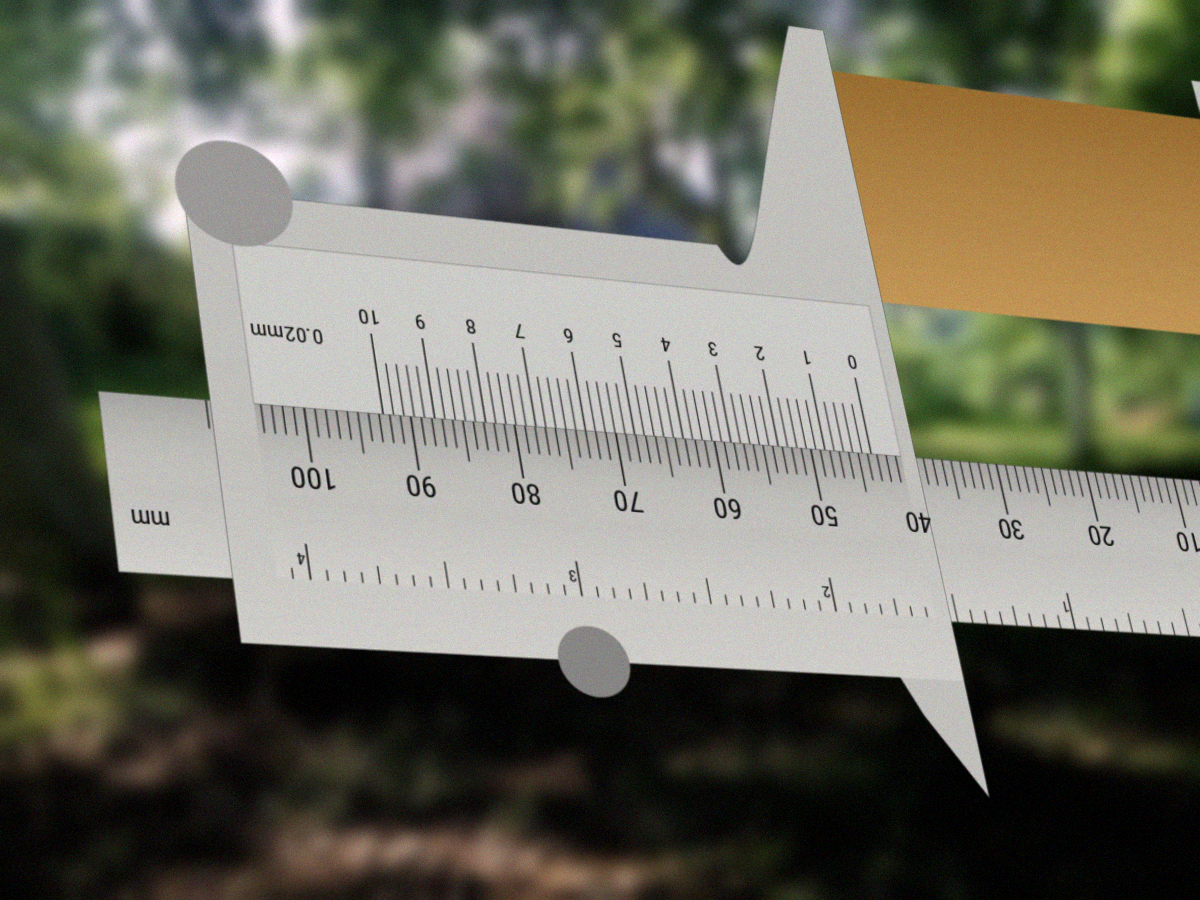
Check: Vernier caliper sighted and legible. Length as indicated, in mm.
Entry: 43.6 mm
